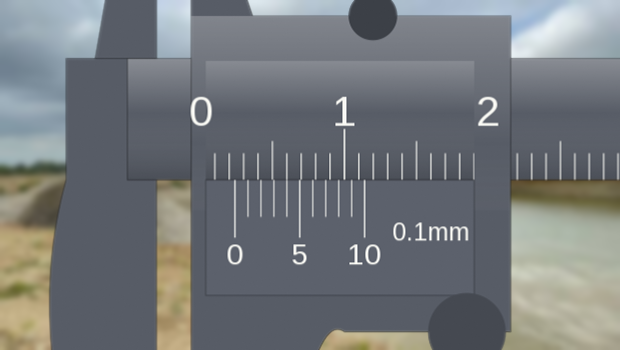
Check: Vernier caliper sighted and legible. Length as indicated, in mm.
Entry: 2.4 mm
